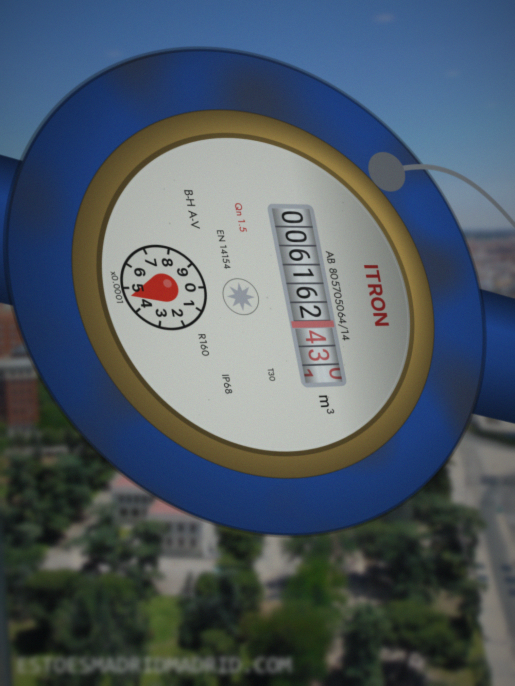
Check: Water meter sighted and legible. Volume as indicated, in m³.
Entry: 6162.4304 m³
